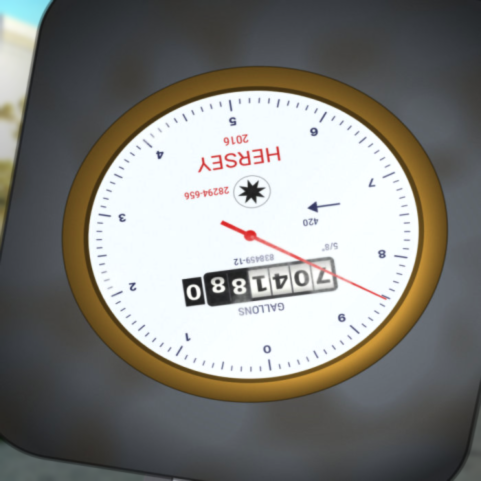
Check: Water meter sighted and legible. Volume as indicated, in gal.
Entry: 7041878.5 gal
